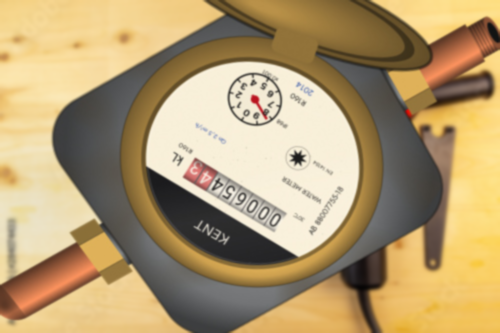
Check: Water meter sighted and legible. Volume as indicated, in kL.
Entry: 654.428 kL
